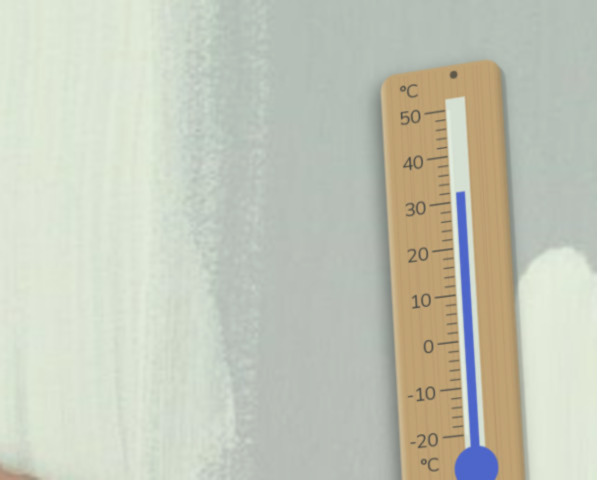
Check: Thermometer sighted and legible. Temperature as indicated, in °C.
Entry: 32 °C
